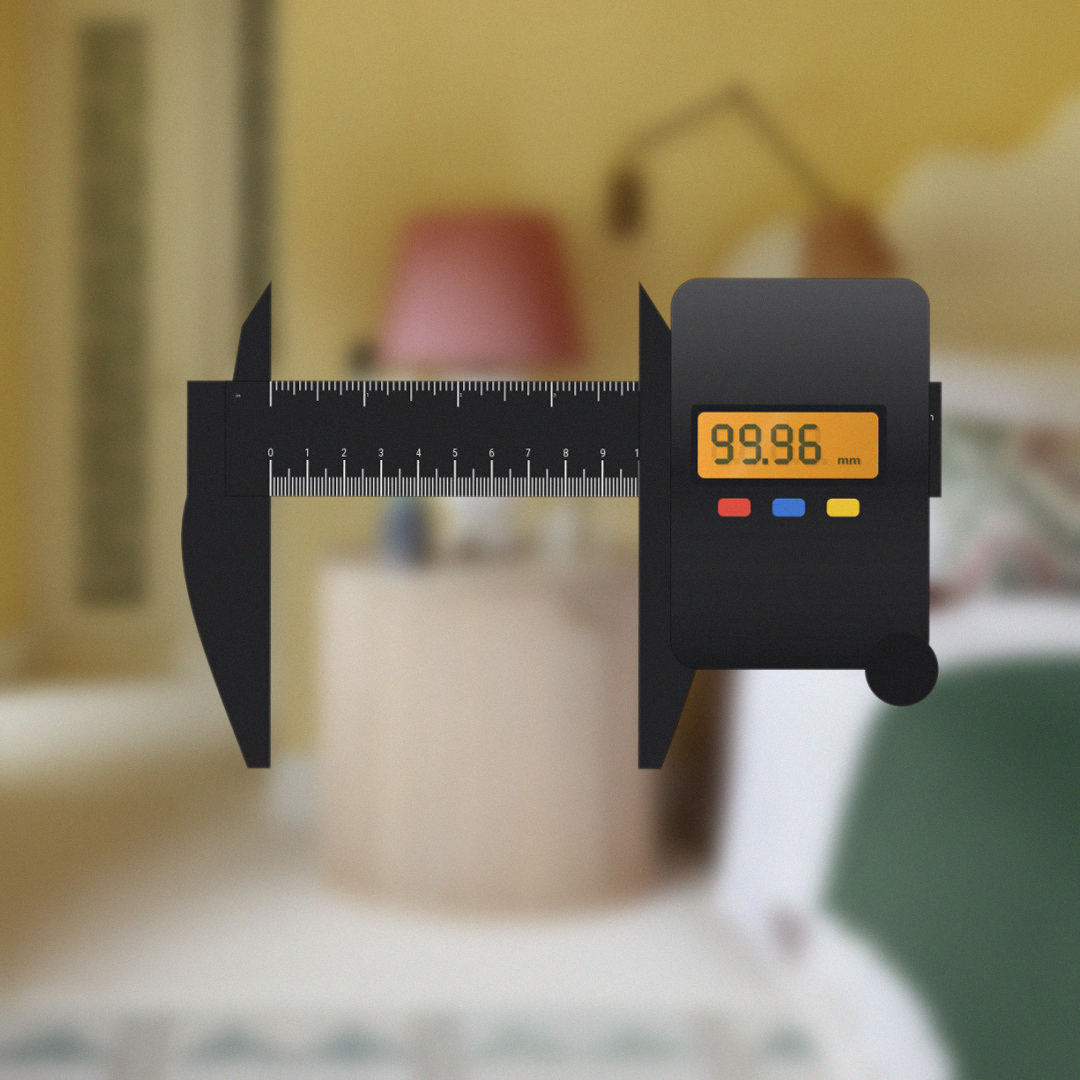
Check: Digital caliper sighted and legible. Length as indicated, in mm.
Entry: 99.96 mm
